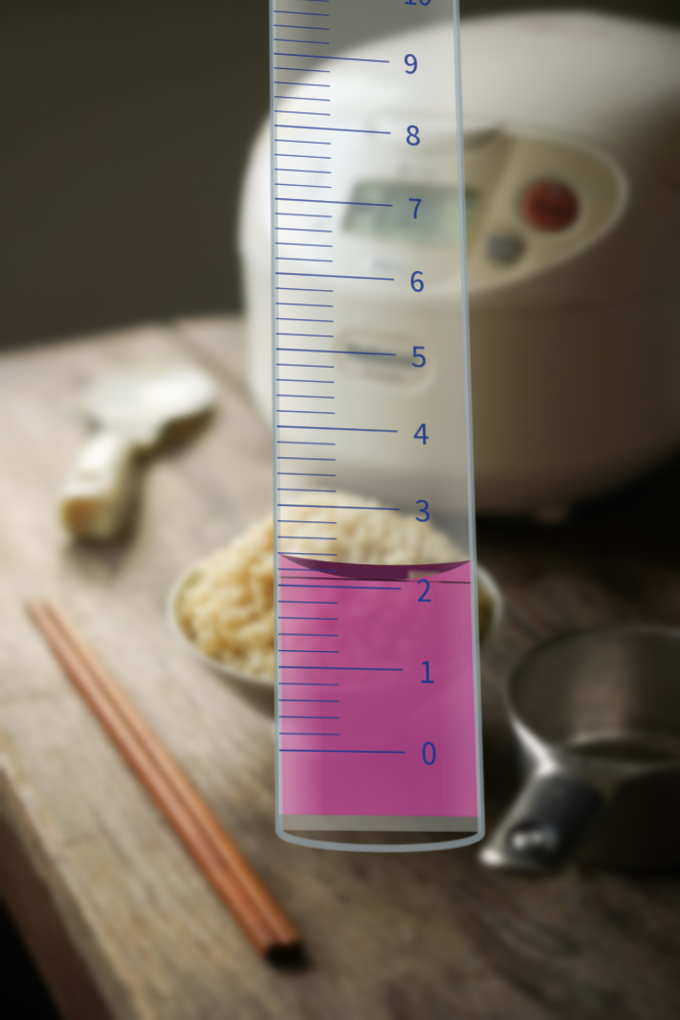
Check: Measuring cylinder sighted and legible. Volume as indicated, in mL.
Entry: 2.1 mL
